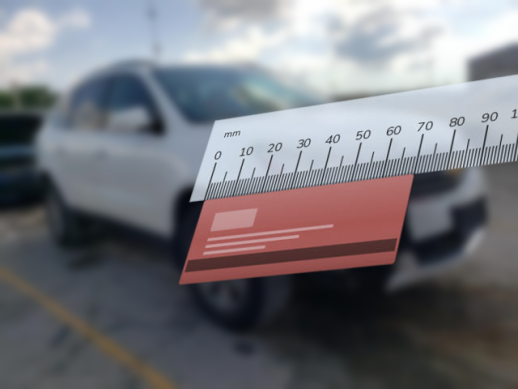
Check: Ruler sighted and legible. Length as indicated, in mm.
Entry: 70 mm
